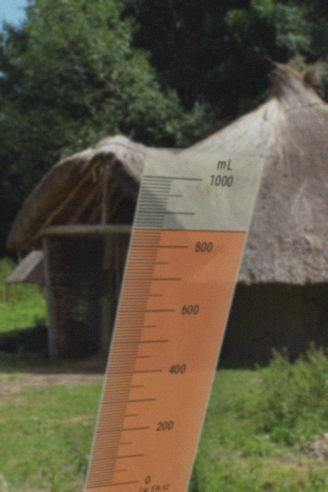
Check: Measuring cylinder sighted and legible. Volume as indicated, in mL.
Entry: 850 mL
